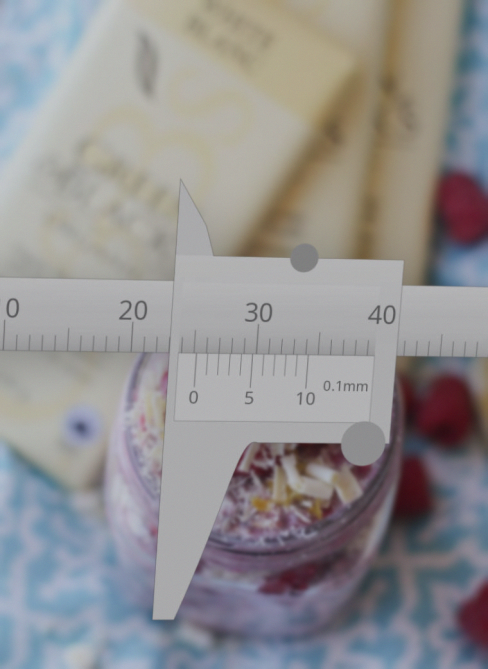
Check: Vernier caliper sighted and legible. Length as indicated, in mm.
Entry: 25.2 mm
